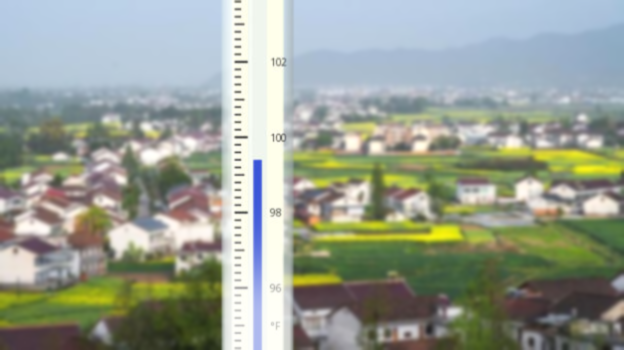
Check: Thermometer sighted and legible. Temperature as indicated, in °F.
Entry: 99.4 °F
